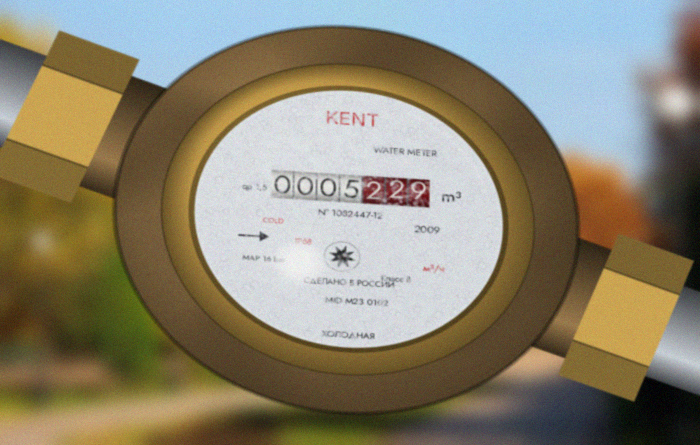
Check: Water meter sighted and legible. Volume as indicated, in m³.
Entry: 5.229 m³
